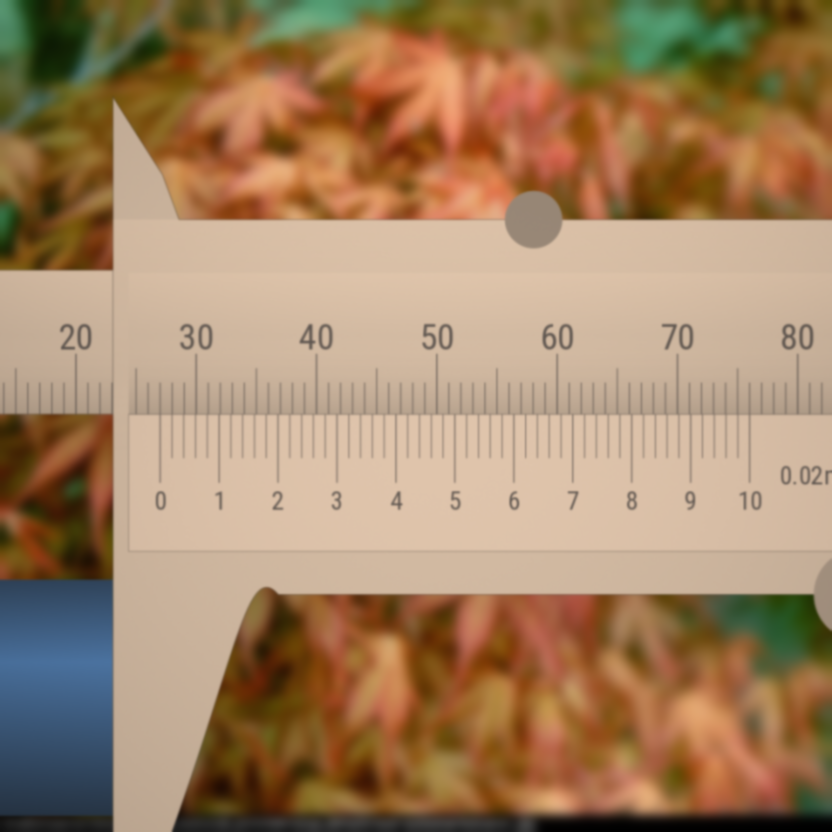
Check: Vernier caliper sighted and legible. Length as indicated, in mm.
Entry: 27.0 mm
